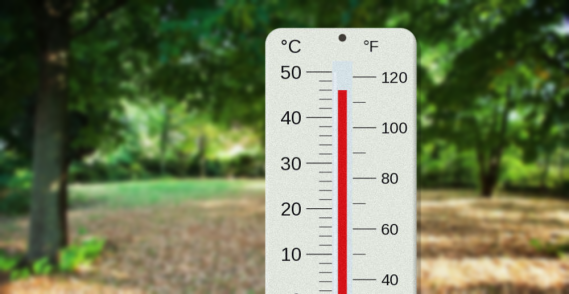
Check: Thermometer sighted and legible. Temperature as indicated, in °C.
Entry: 46 °C
